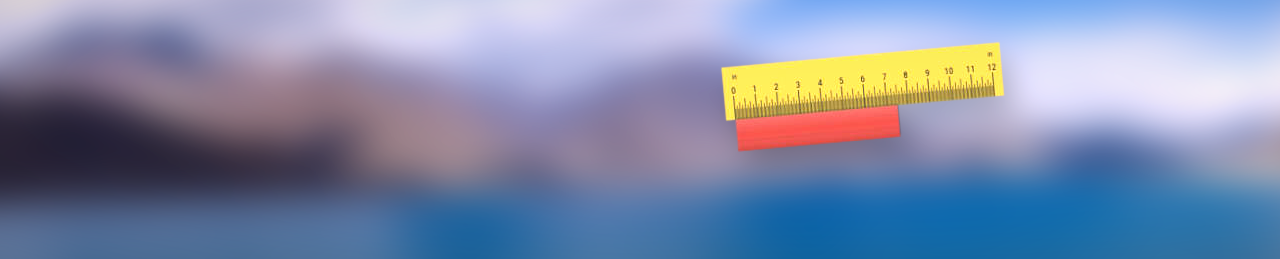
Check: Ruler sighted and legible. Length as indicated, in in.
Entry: 7.5 in
